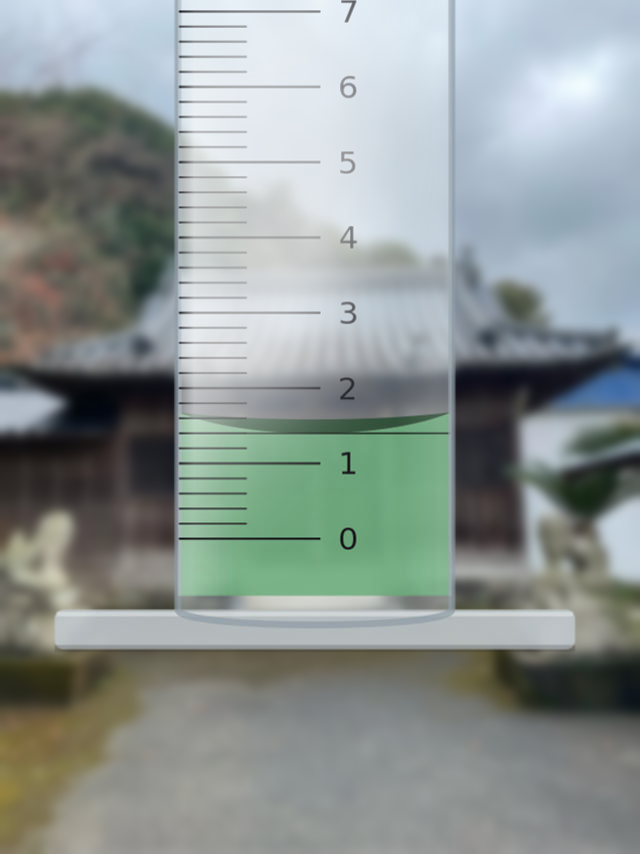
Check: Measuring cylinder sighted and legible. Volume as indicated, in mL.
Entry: 1.4 mL
